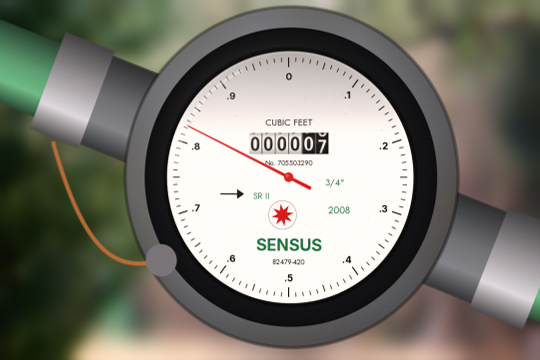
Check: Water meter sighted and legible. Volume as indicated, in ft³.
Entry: 6.82 ft³
